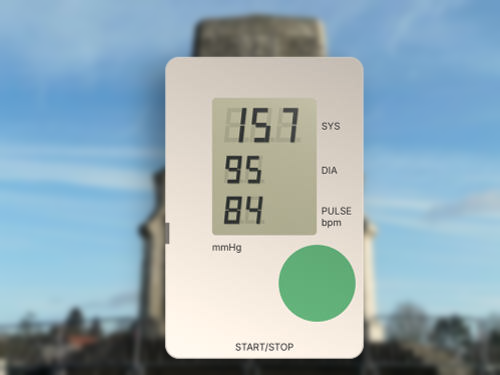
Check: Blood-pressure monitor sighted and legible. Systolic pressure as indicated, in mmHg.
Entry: 157 mmHg
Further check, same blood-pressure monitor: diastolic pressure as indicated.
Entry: 95 mmHg
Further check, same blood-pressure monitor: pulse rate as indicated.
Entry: 84 bpm
